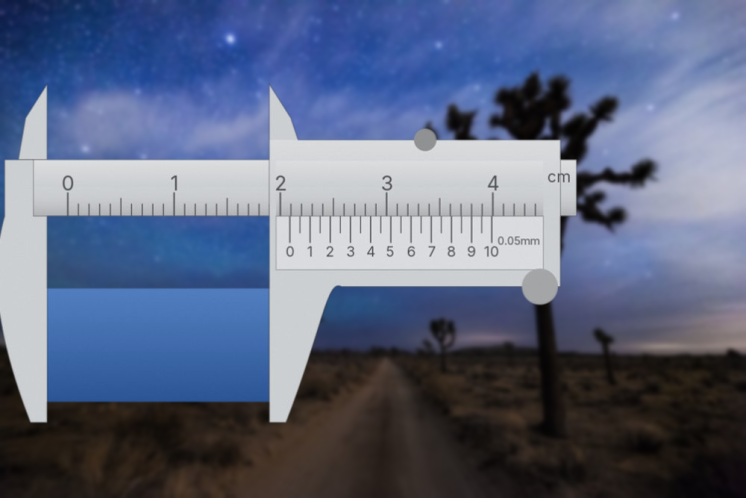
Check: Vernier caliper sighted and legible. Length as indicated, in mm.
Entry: 20.9 mm
